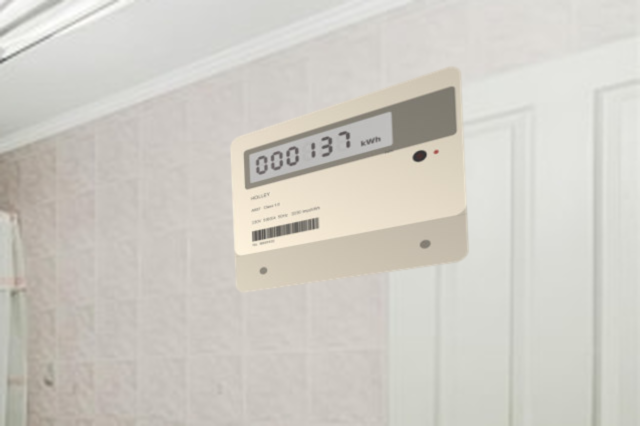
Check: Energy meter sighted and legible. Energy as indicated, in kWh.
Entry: 137 kWh
